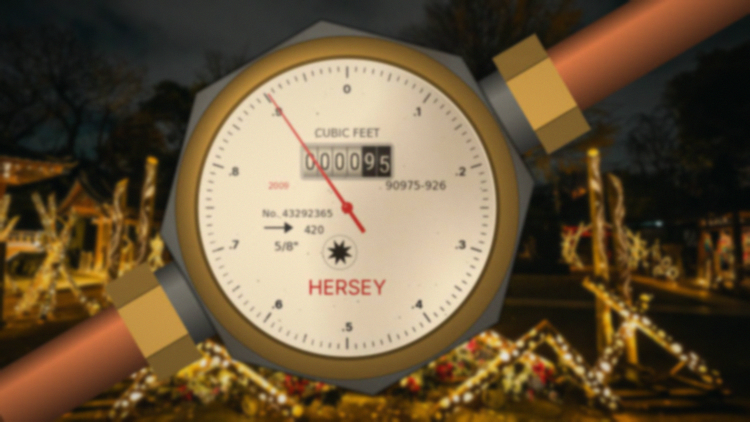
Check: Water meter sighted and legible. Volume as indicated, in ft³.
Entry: 94.90 ft³
